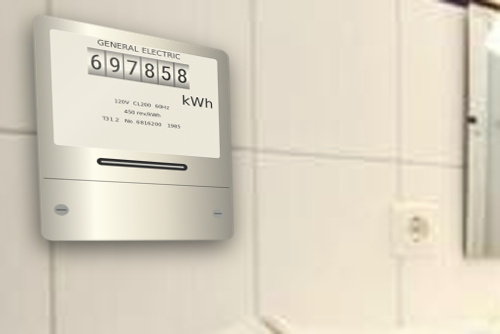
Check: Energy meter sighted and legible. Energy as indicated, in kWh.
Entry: 697858 kWh
